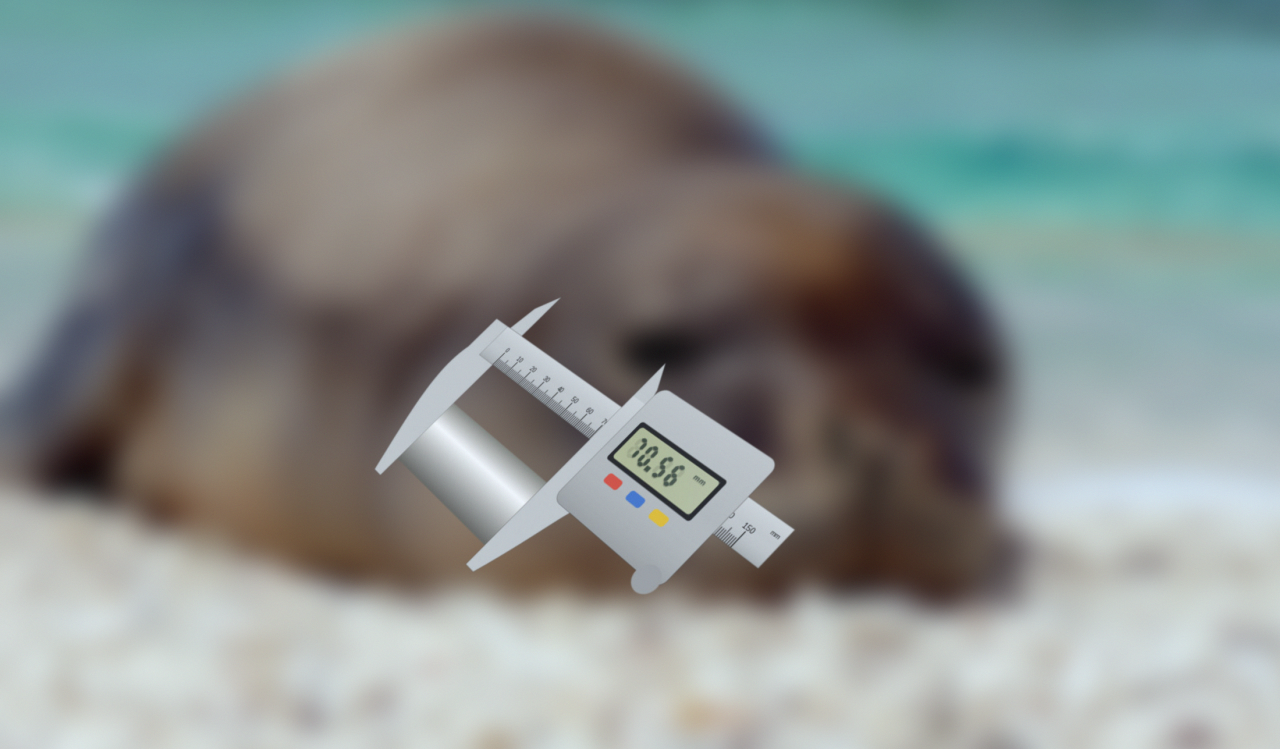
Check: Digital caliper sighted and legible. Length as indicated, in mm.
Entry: 70.56 mm
